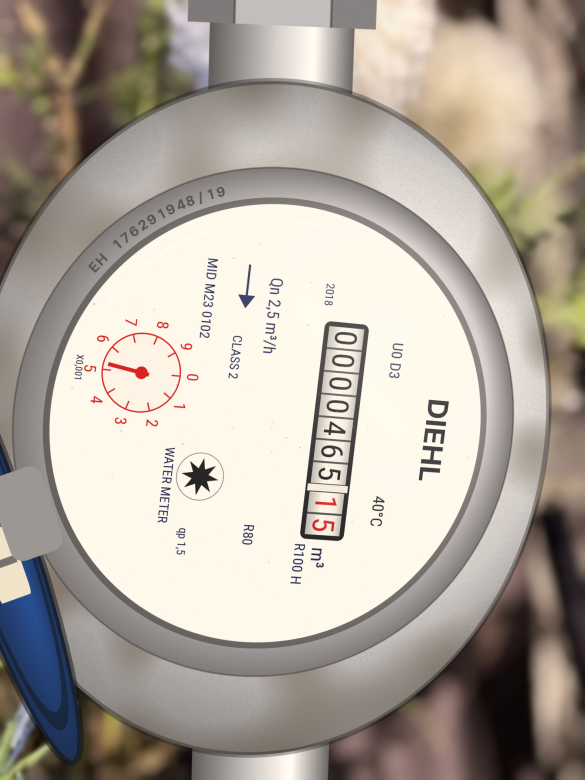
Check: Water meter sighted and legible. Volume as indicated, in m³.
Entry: 465.155 m³
